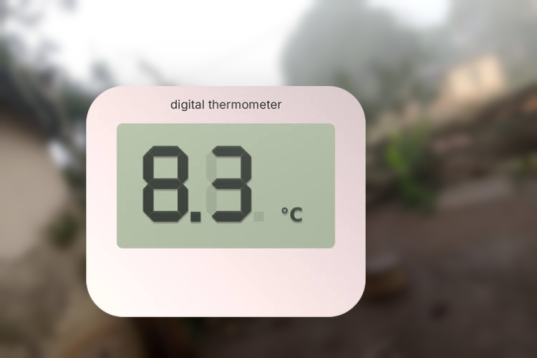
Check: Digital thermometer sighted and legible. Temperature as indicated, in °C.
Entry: 8.3 °C
